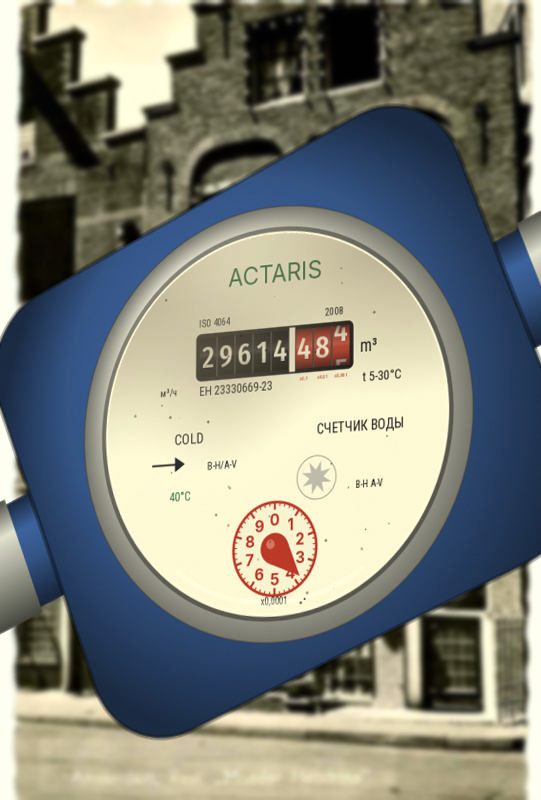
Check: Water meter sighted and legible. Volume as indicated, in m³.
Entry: 29614.4843 m³
